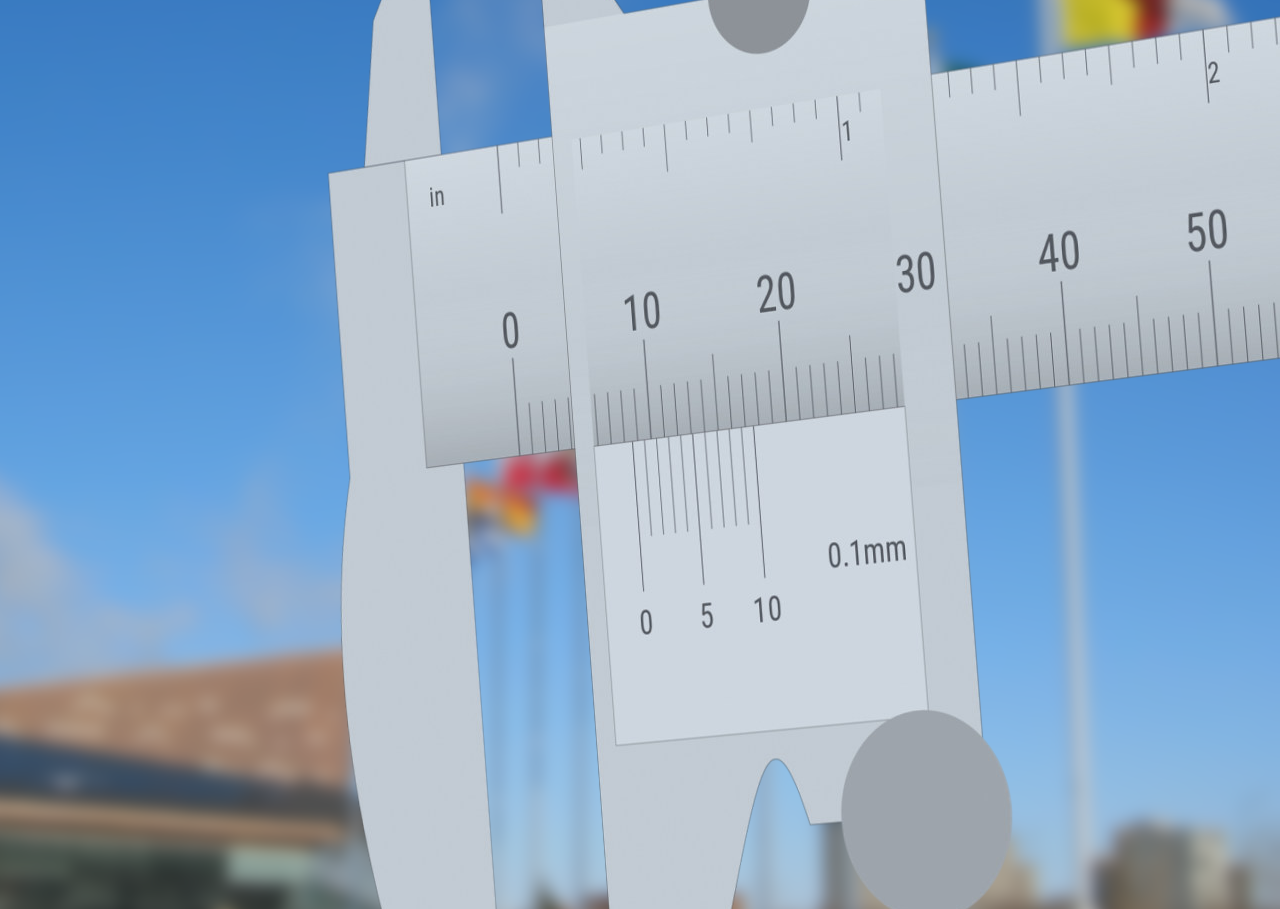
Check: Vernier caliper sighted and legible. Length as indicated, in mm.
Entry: 8.6 mm
